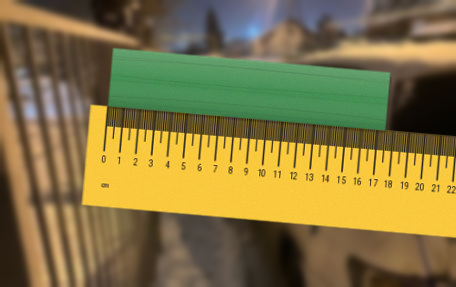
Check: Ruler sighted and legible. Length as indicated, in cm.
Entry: 17.5 cm
